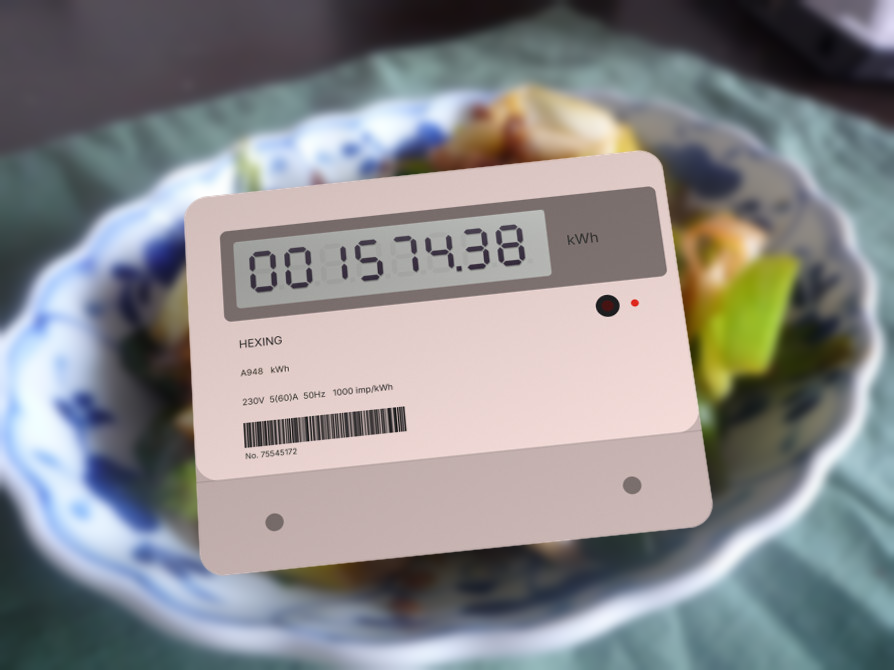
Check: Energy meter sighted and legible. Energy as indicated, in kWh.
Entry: 1574.38 kWh
